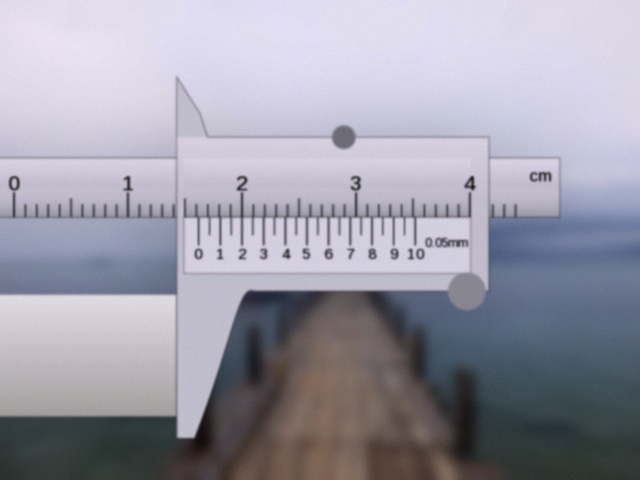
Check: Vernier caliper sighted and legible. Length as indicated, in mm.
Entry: 16.2 mm
